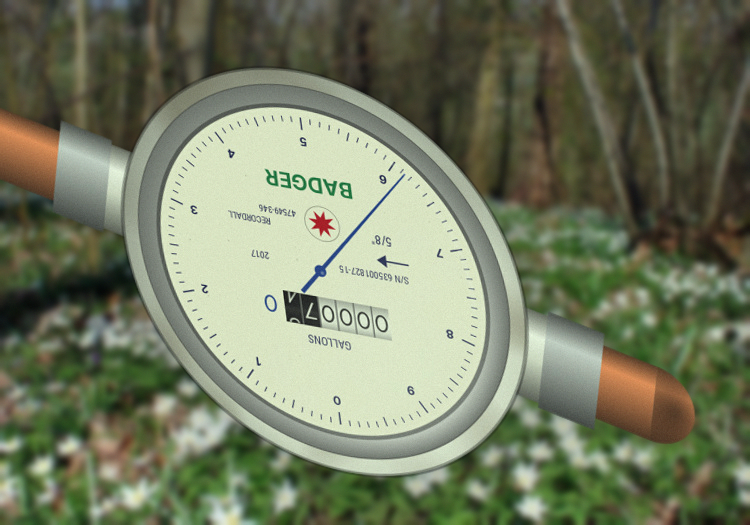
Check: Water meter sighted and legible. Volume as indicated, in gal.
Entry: 736.1 gal
